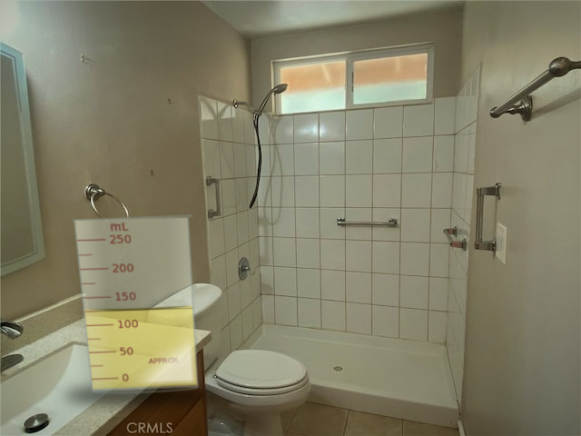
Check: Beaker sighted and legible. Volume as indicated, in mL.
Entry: 125 mL
